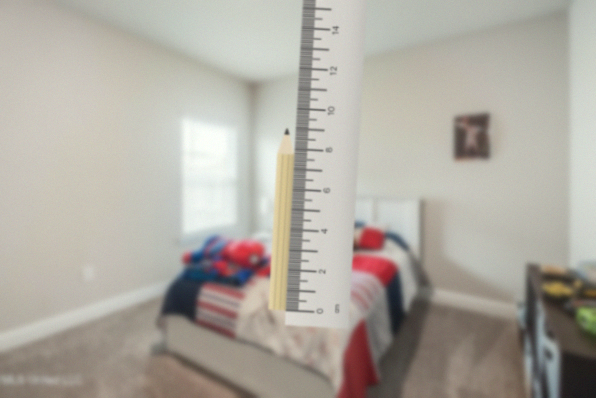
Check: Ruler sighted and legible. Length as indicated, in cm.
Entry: 9 cm
